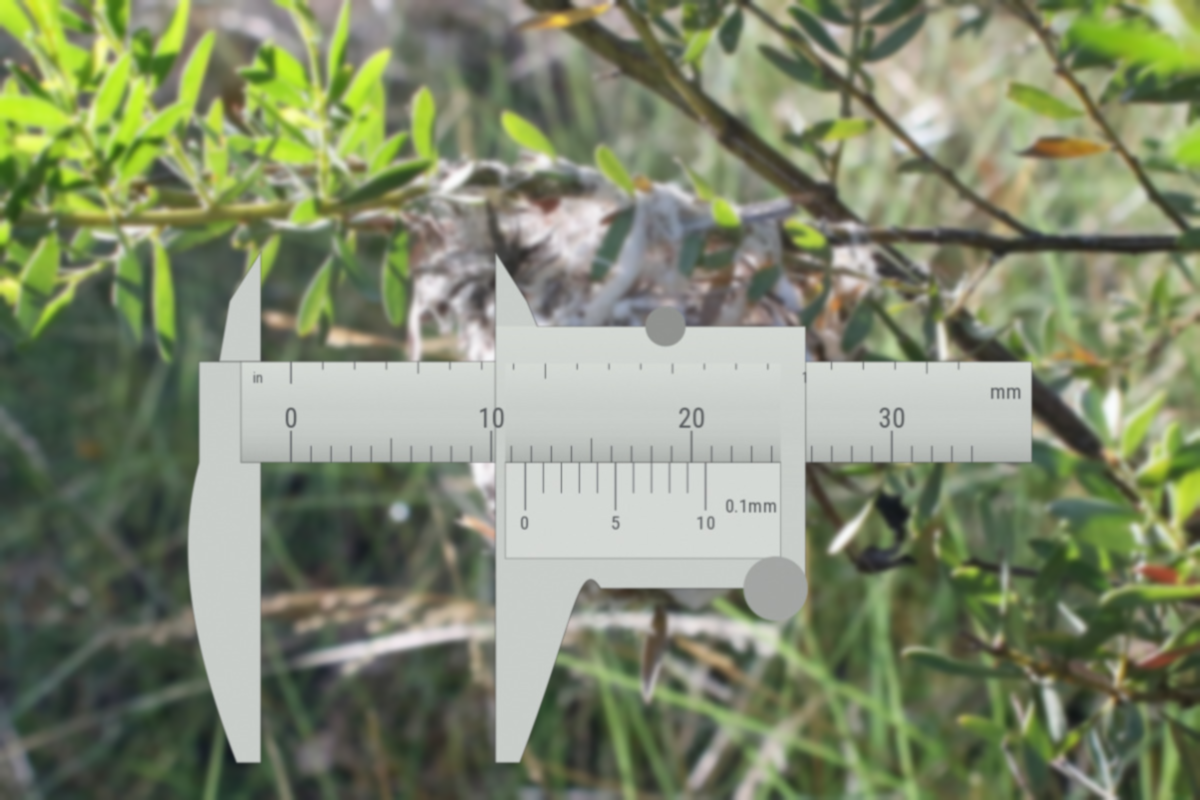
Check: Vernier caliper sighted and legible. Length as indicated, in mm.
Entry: 11.7 mm
